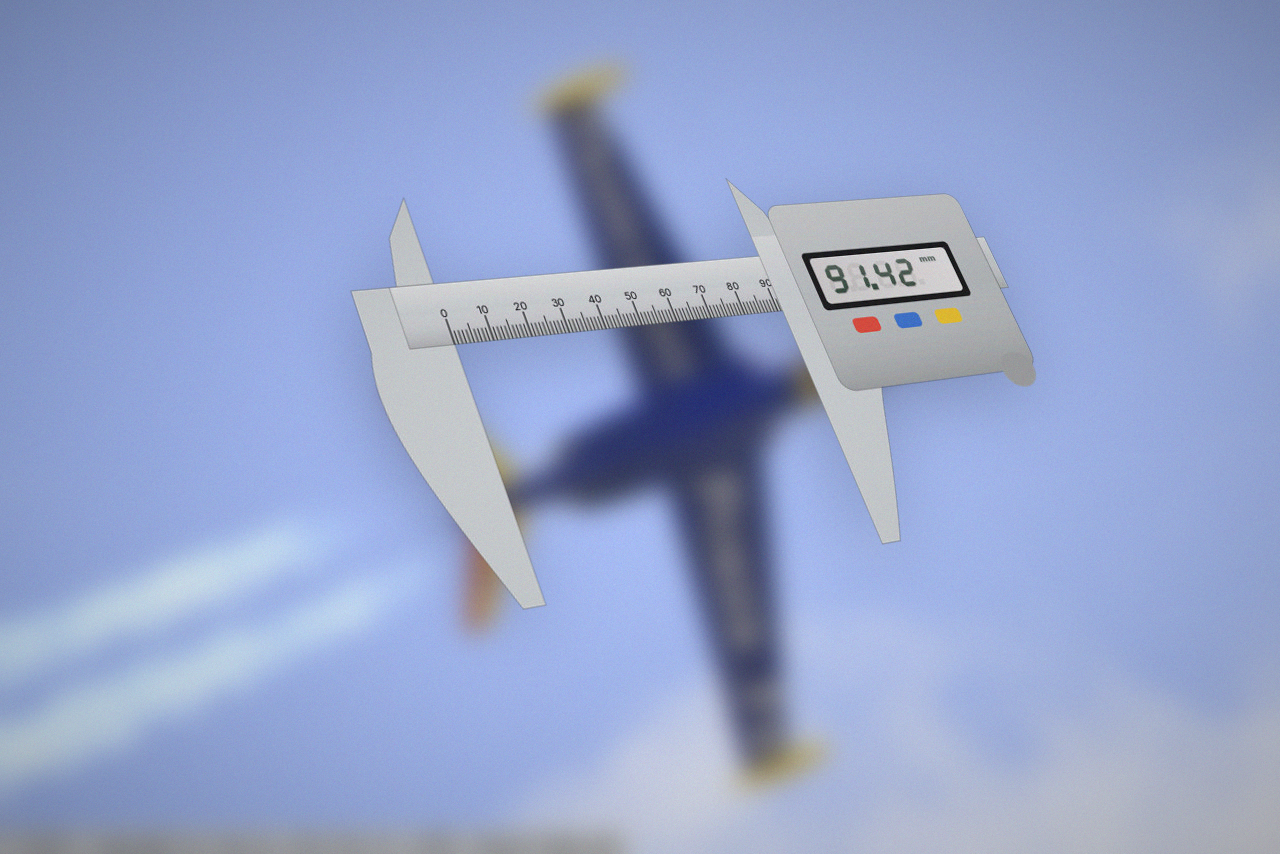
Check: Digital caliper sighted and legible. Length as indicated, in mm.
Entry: 91.42 mm
